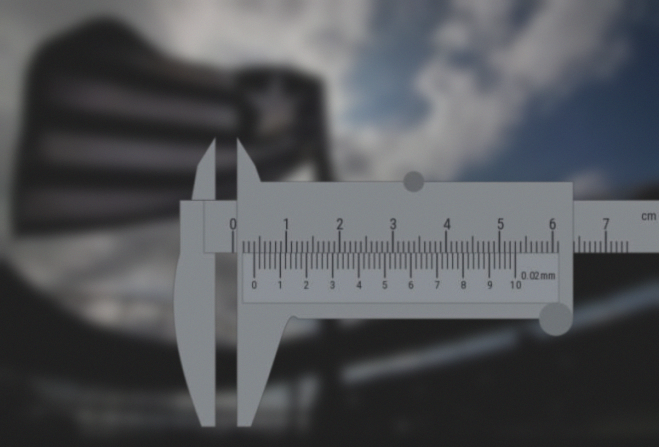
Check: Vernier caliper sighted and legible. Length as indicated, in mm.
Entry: 4.0 mm
